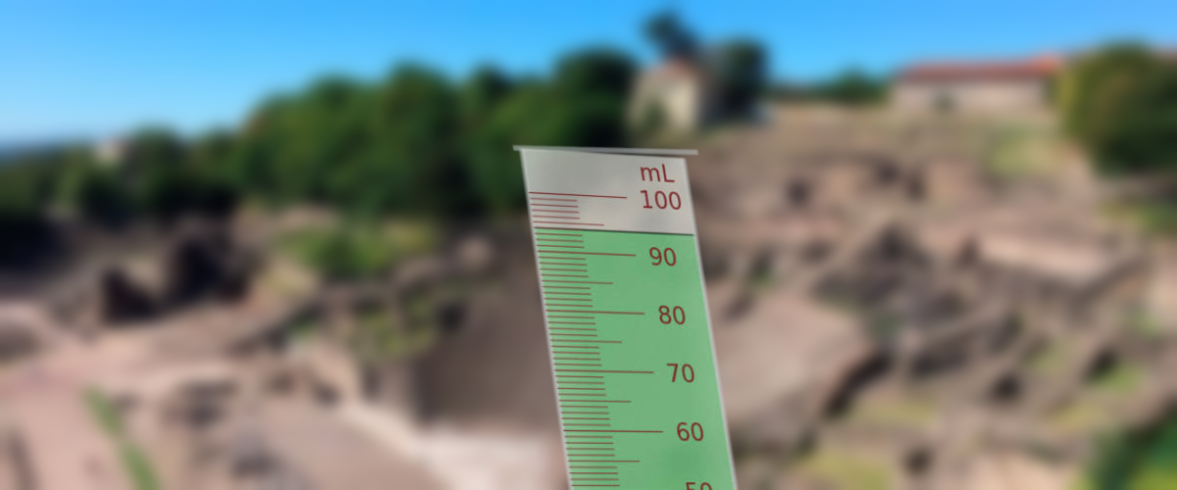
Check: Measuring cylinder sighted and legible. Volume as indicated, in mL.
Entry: 94 mL
